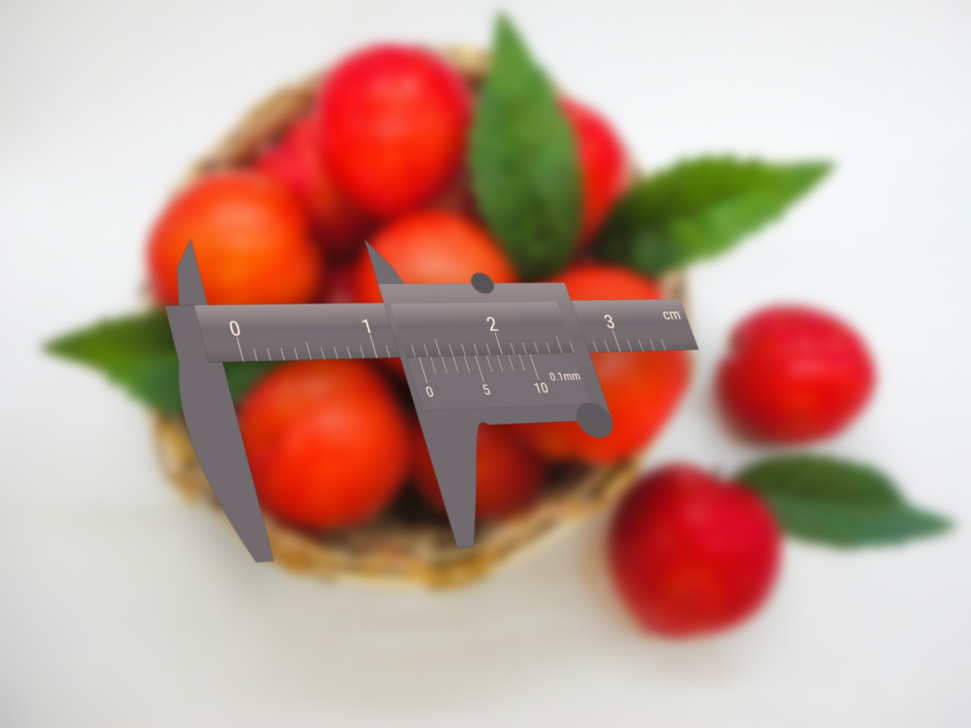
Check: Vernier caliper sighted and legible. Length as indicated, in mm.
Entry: 13.3 mm
